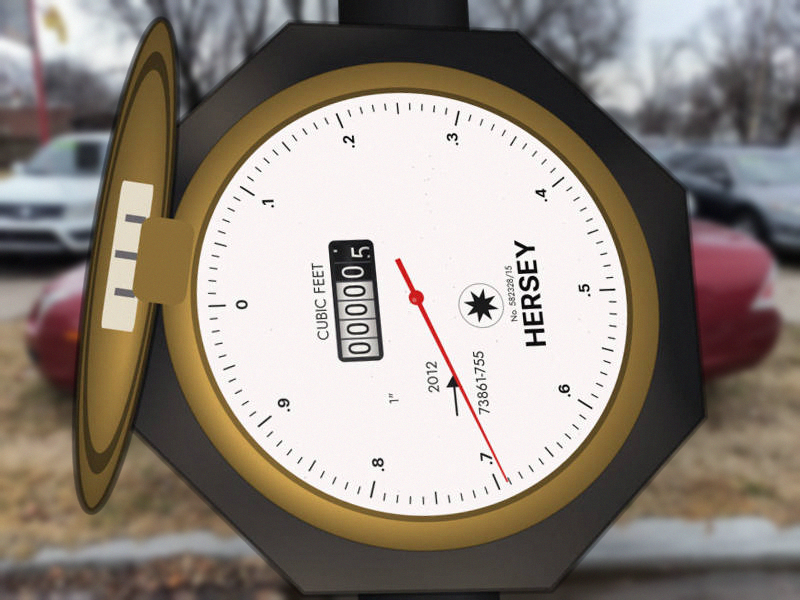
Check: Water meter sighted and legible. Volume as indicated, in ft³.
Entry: 4.69 ft³
